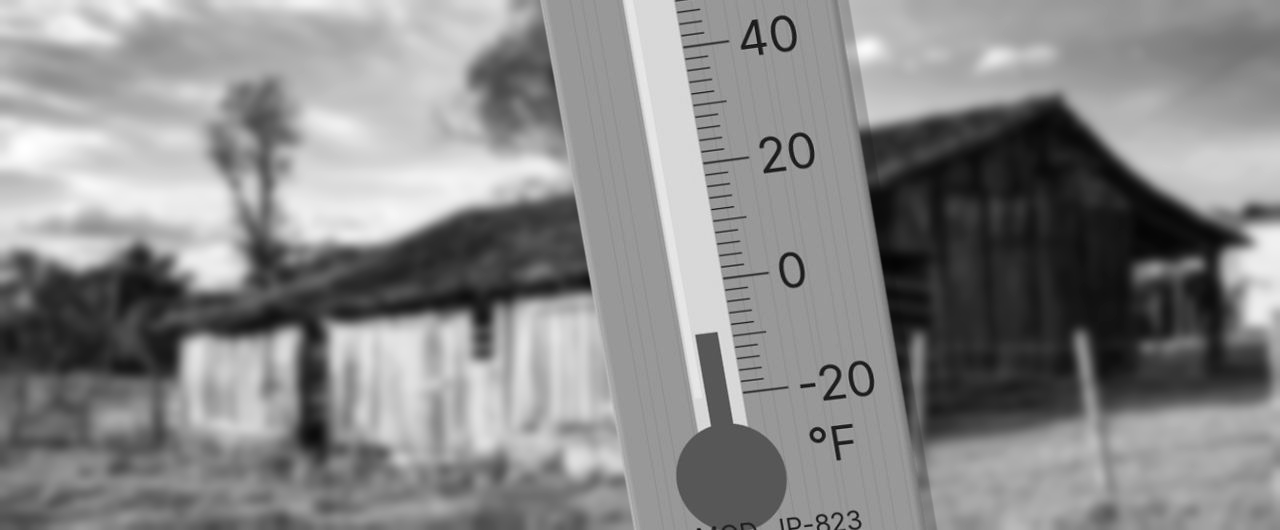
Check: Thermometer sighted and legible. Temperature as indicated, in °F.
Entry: -9 °F
